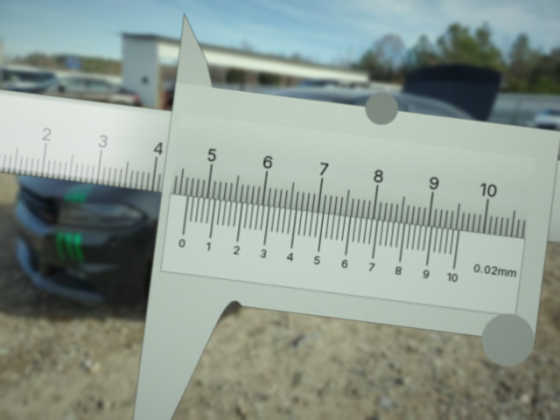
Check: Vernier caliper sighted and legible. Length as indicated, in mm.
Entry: 46.5 mm
